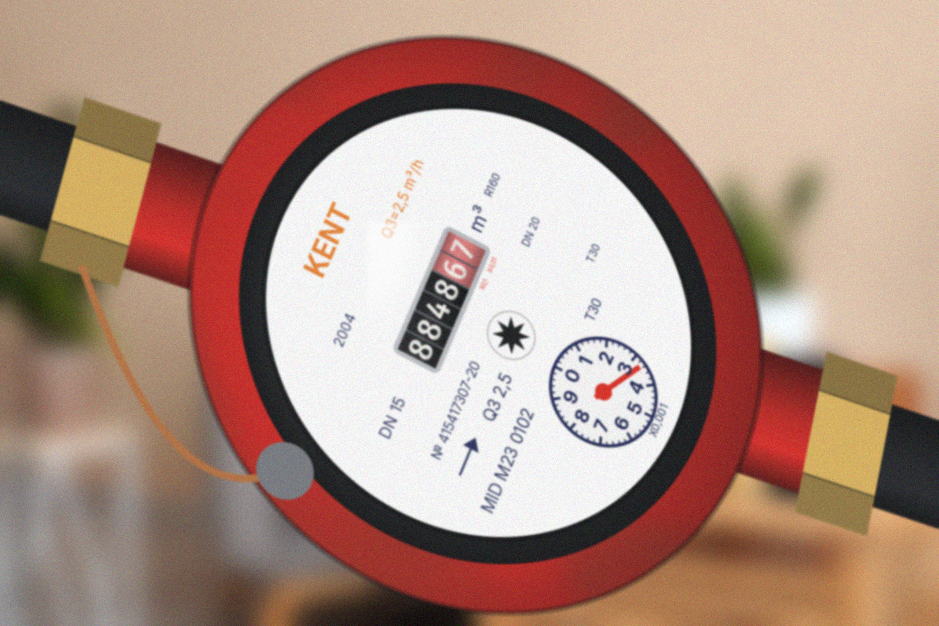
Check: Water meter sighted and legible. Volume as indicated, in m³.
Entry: 8848.673 m³
